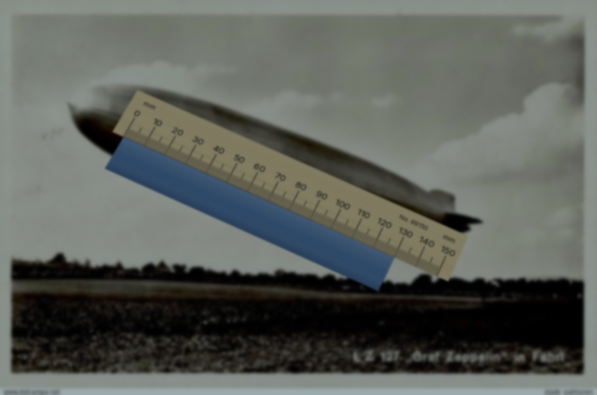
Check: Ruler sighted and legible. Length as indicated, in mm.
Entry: 130 mm
